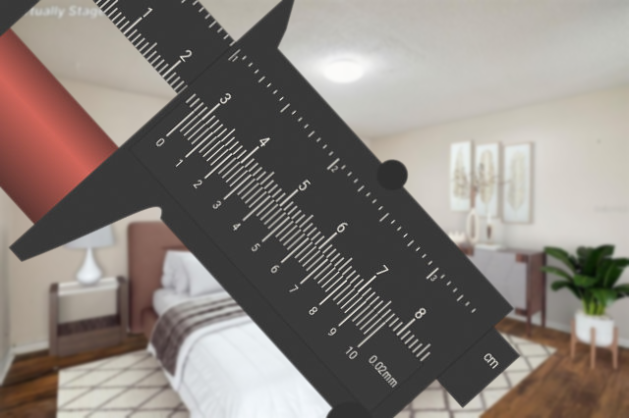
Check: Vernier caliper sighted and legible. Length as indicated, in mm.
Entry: 28.0 mm
